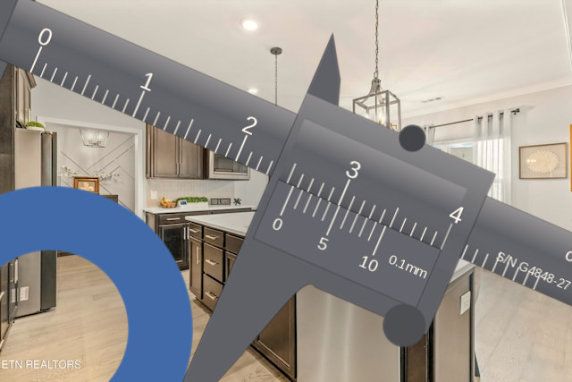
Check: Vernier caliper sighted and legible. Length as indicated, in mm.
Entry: 25.6 mm
